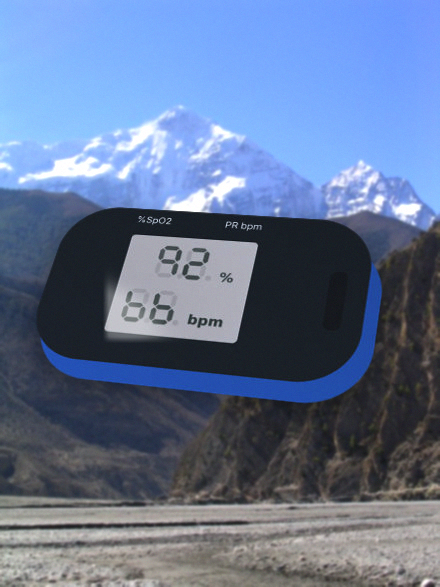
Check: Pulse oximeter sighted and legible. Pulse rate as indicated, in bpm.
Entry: 66 bpm
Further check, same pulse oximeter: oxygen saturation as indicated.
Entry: 92 %
